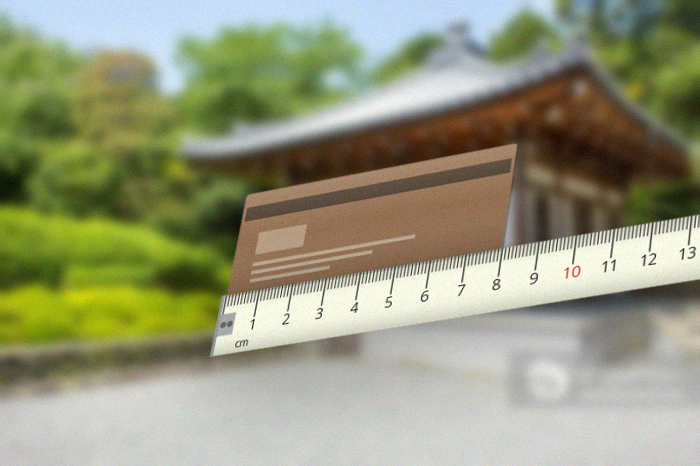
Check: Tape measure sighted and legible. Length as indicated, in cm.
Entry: 8 cm
